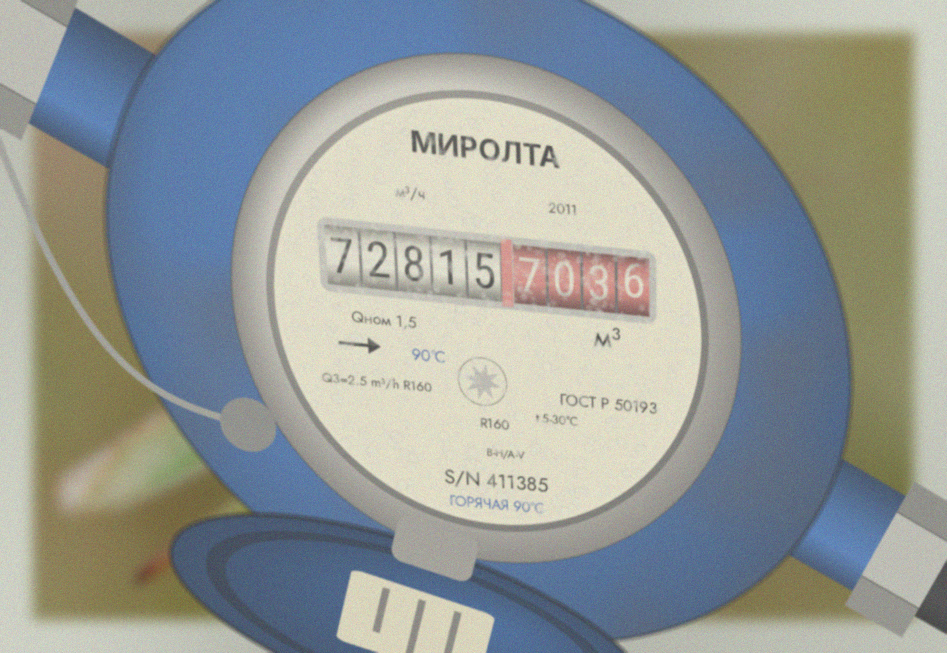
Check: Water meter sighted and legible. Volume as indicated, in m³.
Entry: 72815.7036 m³
